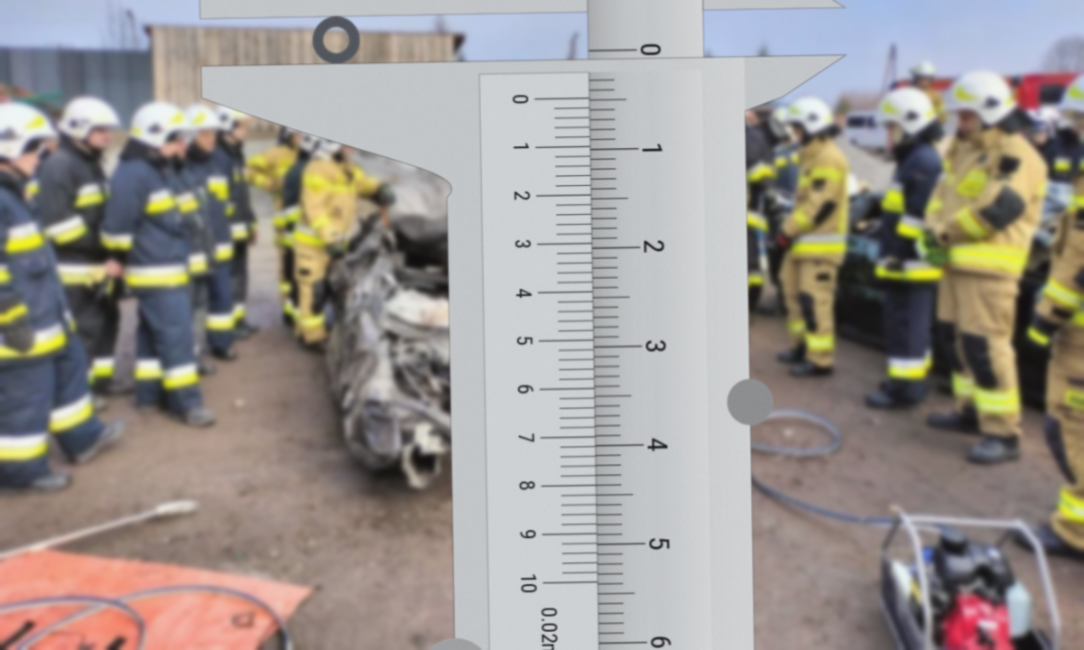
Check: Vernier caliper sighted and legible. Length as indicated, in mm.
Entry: 4.8 mm
